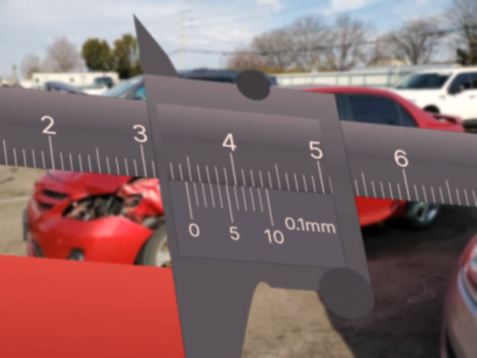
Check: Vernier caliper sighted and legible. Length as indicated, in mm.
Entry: 34.4 mm
